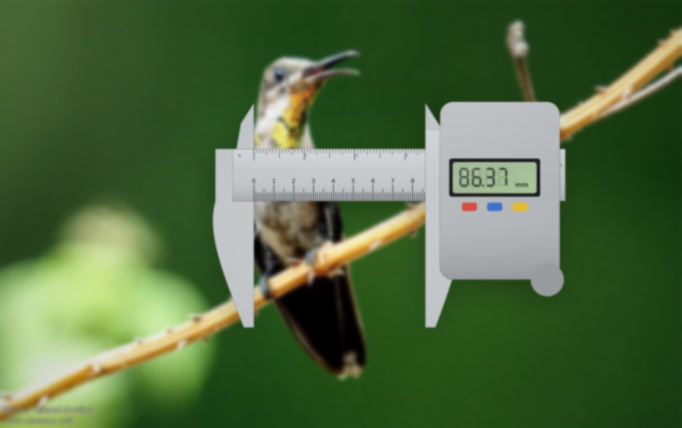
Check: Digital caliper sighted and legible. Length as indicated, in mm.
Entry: 86.37 mm
